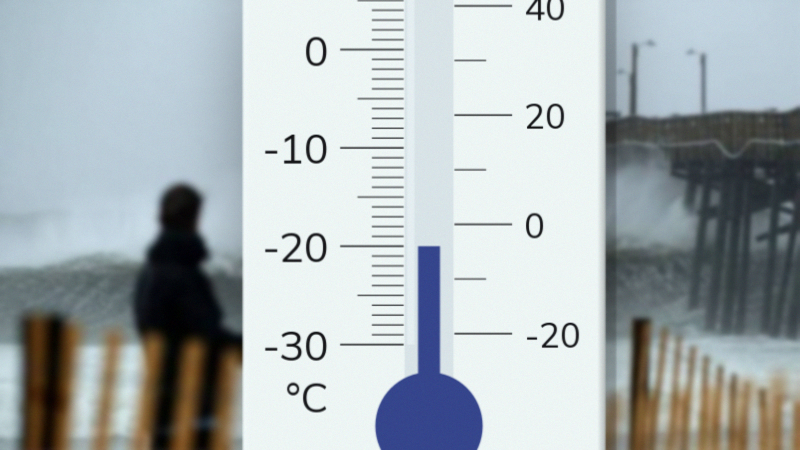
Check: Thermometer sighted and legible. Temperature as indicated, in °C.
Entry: -20 °C
